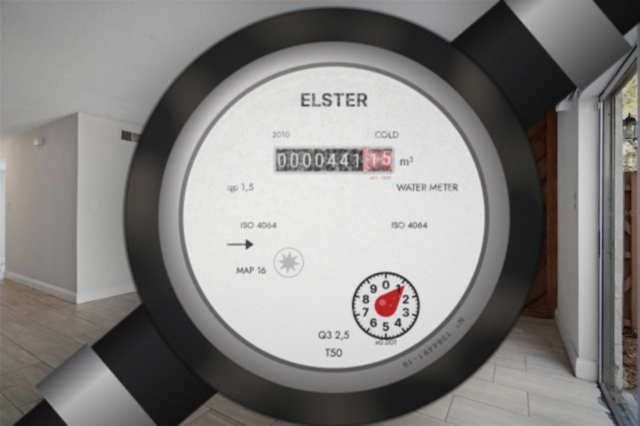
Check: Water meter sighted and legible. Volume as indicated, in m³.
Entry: 441.151 m³
